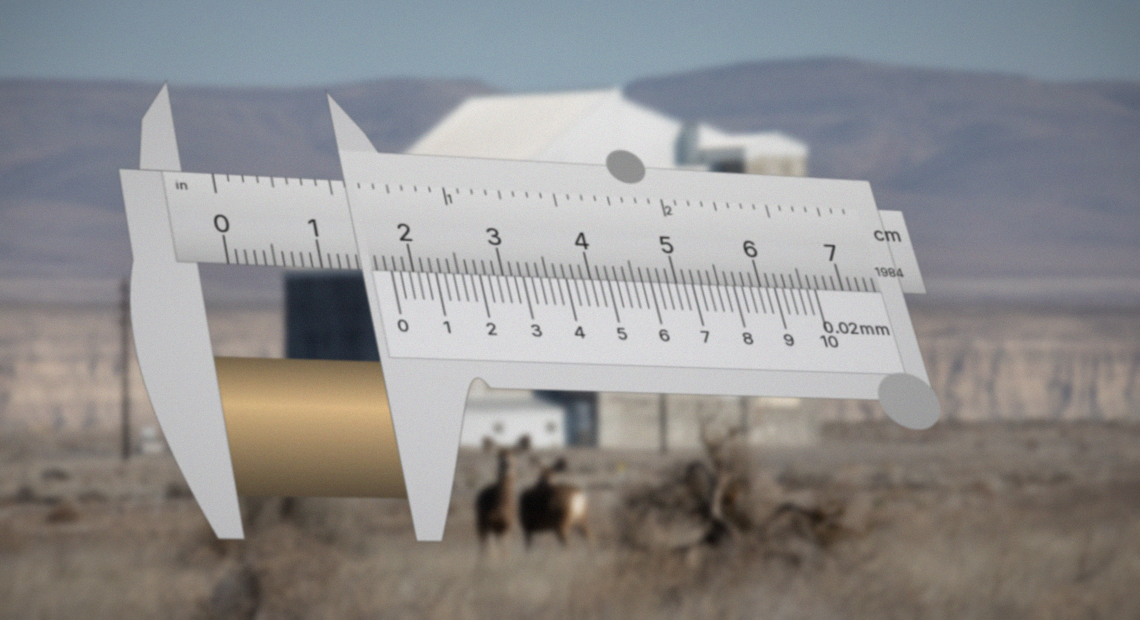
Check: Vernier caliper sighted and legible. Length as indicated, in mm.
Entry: 17.6 mm
